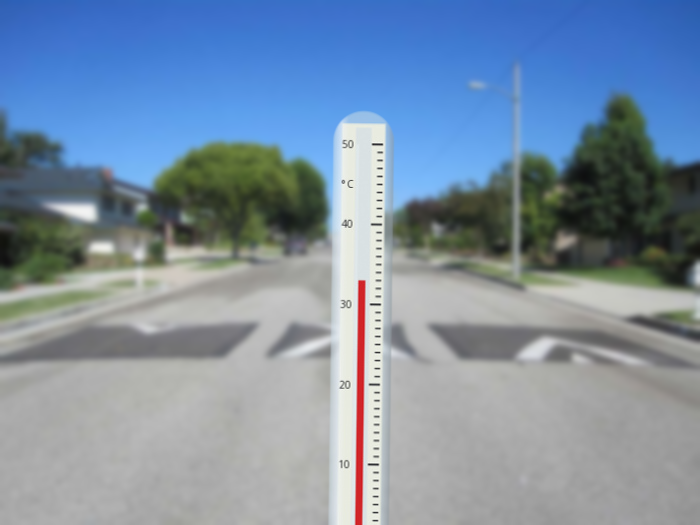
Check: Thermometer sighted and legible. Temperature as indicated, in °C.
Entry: 33 °C
